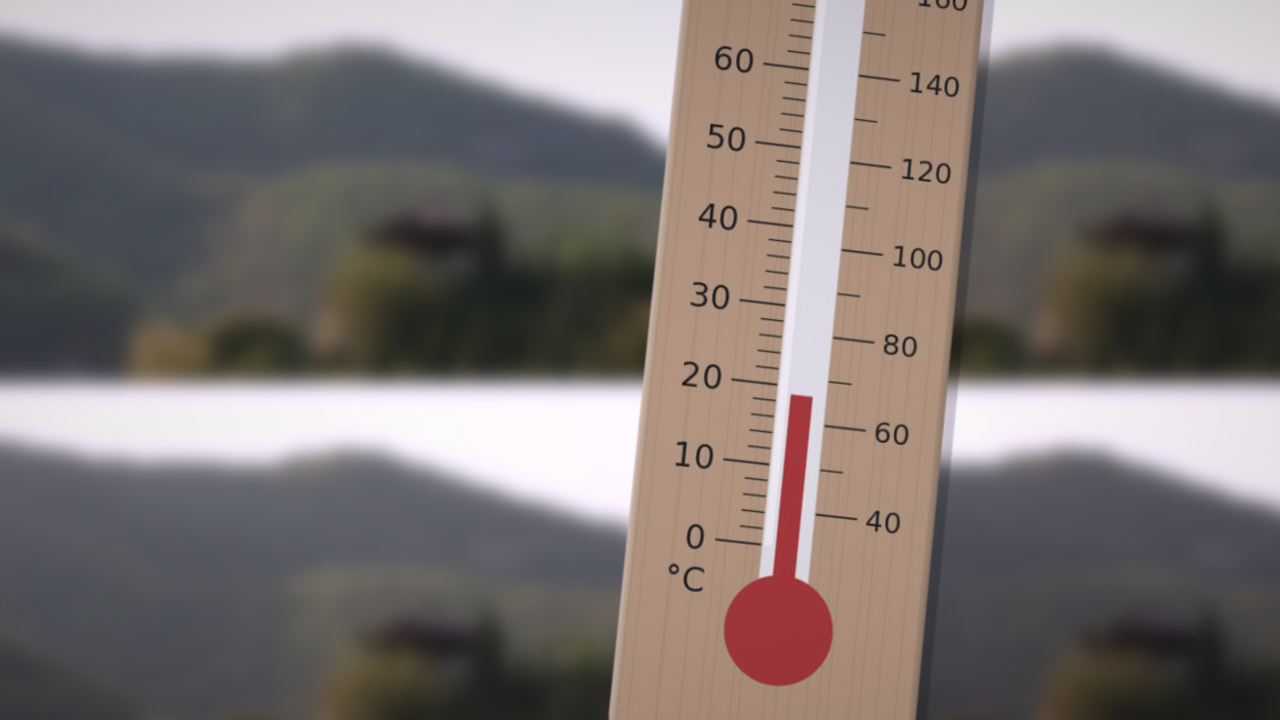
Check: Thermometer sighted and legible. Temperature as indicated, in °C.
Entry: 19 °C
